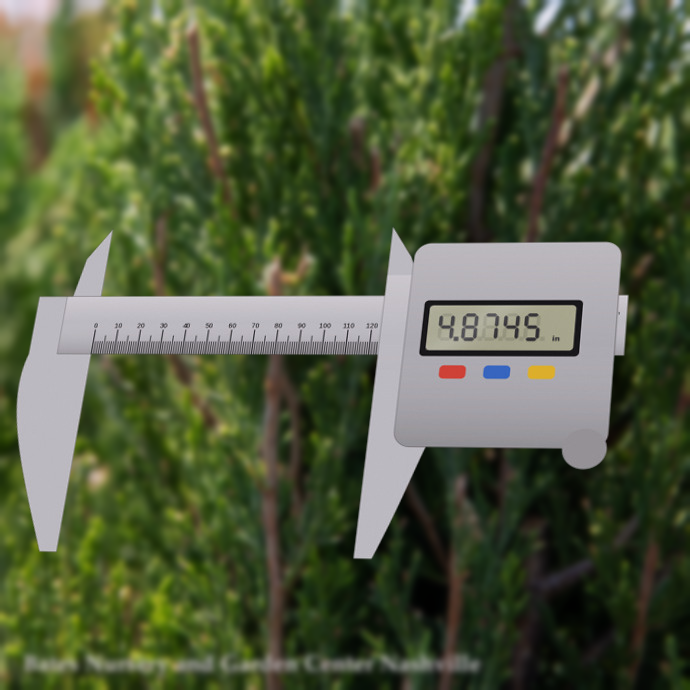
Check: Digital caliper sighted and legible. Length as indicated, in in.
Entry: 4.8745 in
